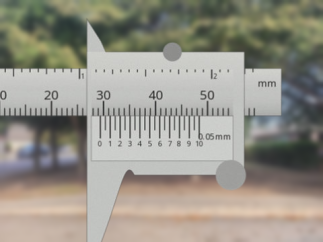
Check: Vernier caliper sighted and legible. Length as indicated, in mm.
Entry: 29.4 mm
